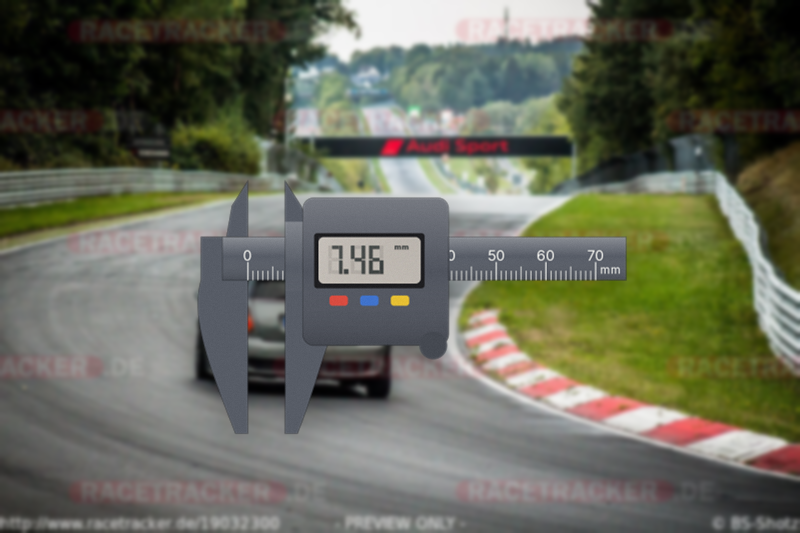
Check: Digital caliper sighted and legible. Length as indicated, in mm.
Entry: 7.46 mm
